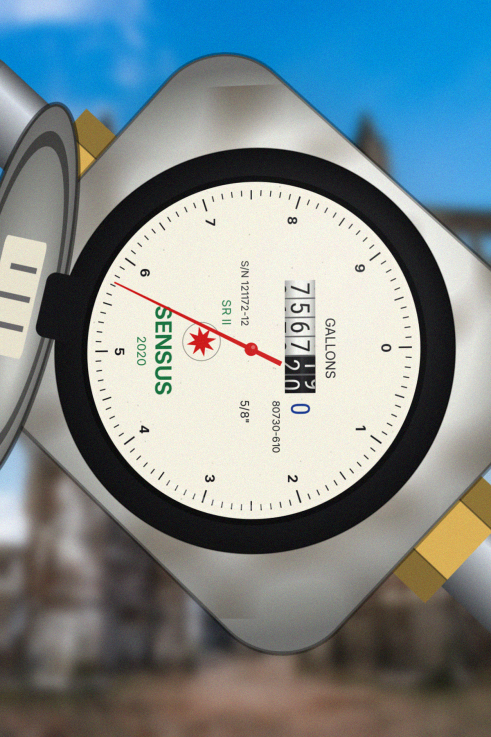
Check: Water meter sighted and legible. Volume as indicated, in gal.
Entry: 7567195.7 gal
